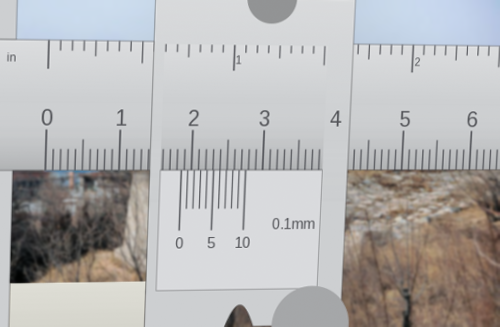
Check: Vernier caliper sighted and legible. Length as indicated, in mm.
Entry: 18.6 mm
